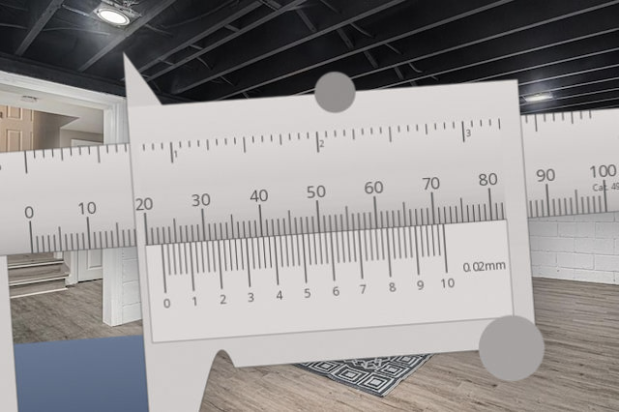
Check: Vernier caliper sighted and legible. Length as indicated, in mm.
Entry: 22.6 mm
